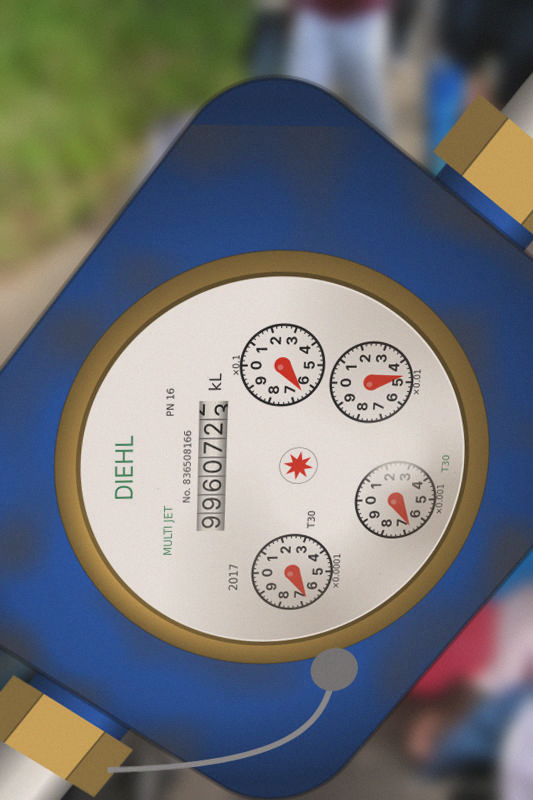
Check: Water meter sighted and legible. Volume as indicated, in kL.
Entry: 9960722.6466 kL
